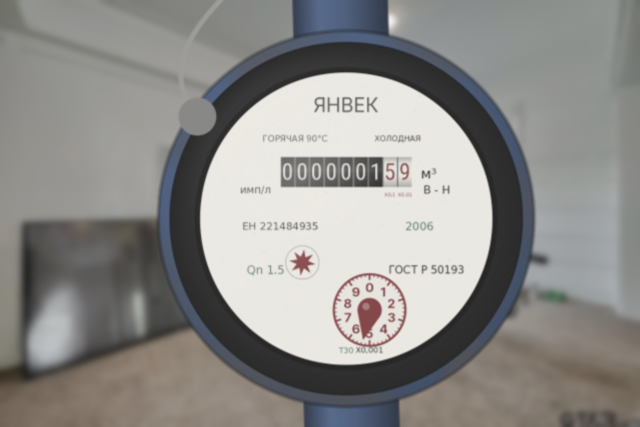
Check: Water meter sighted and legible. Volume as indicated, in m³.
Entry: 1.595 m³
